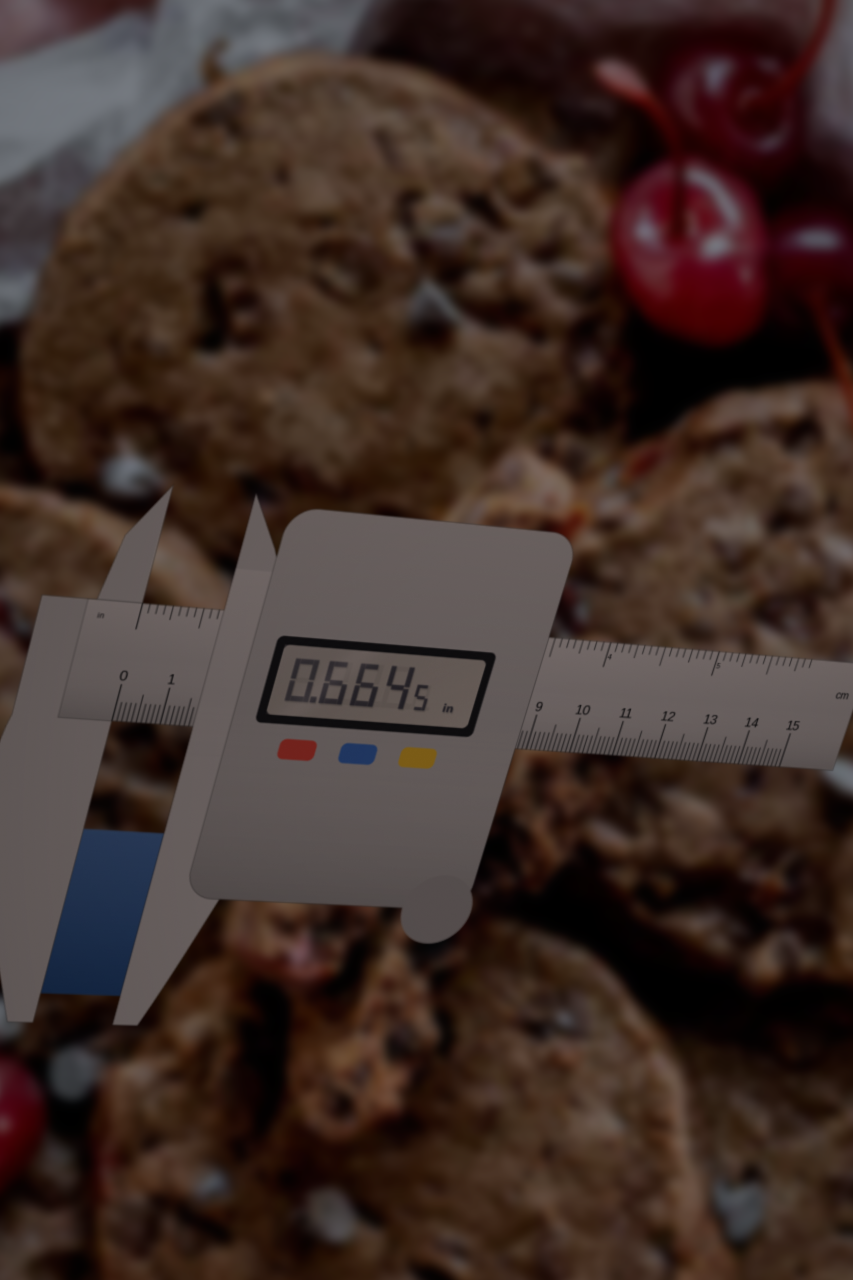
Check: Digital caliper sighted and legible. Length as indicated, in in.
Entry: 0.6645 in
